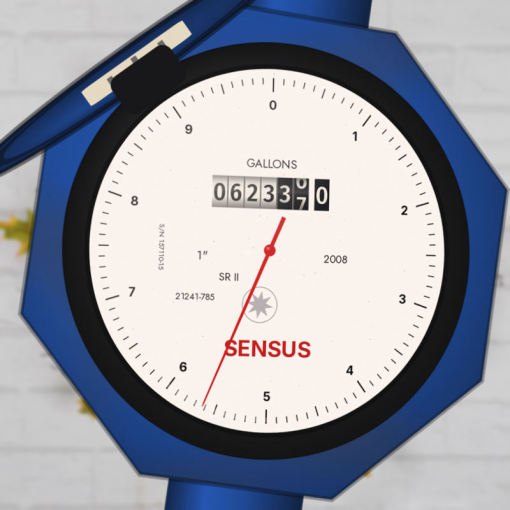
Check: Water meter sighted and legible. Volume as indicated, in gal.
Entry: 623365.6 gal
